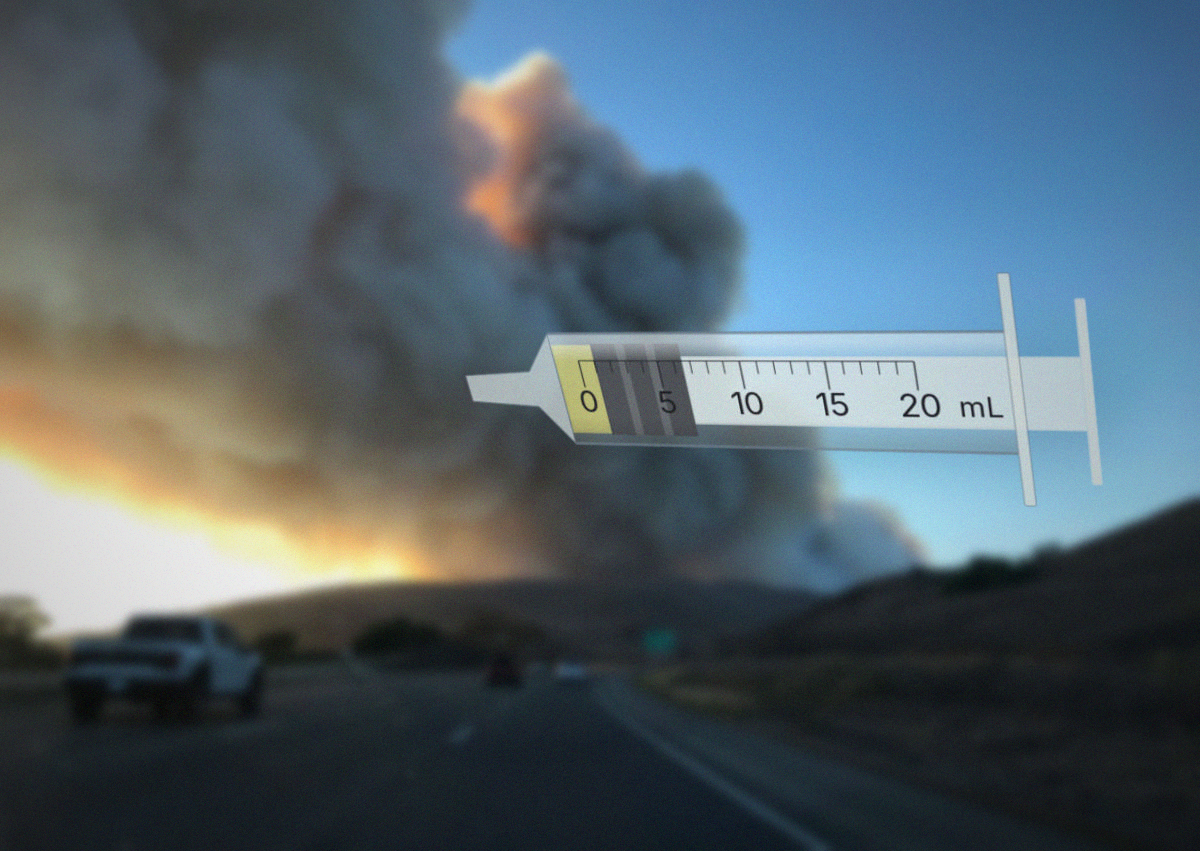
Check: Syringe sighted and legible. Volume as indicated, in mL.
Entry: 1 mL
